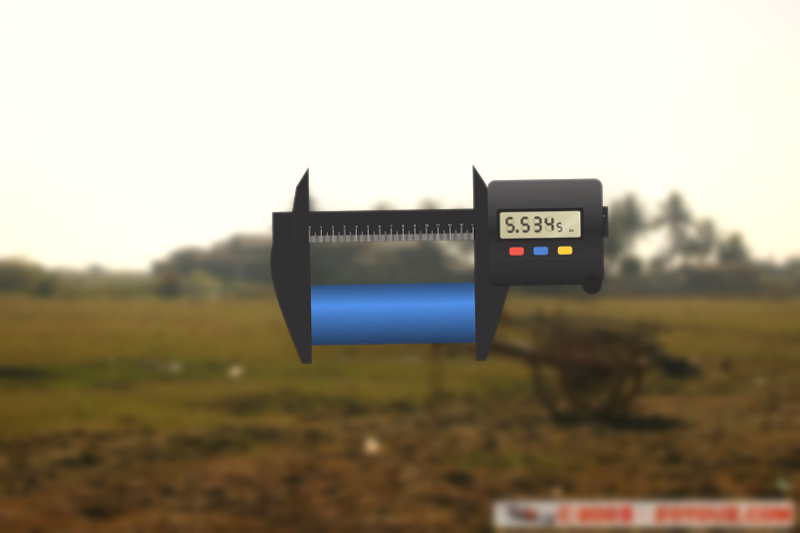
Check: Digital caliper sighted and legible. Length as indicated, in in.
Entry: 5.5345 in
